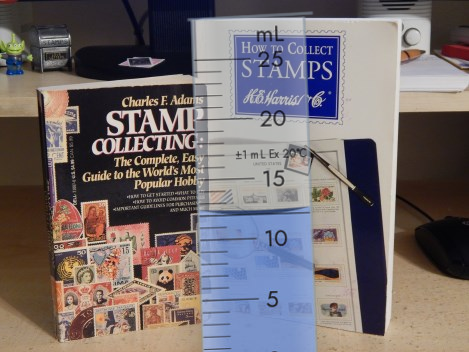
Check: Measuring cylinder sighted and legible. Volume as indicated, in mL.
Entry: 12 mL
